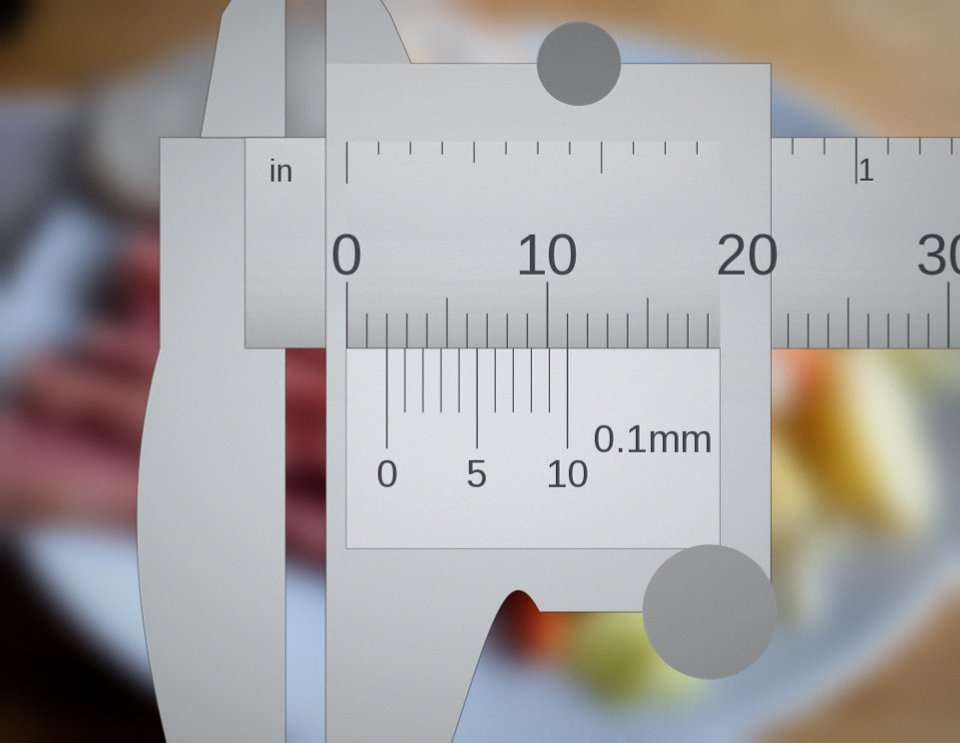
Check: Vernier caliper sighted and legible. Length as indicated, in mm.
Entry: 2.0 mm
